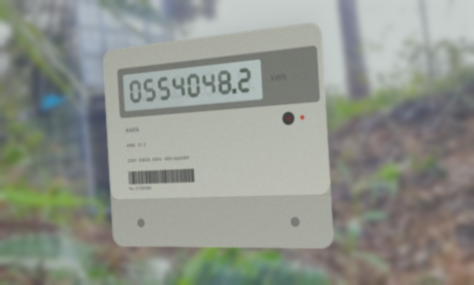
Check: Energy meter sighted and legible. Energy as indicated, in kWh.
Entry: 554048.2 kWh
